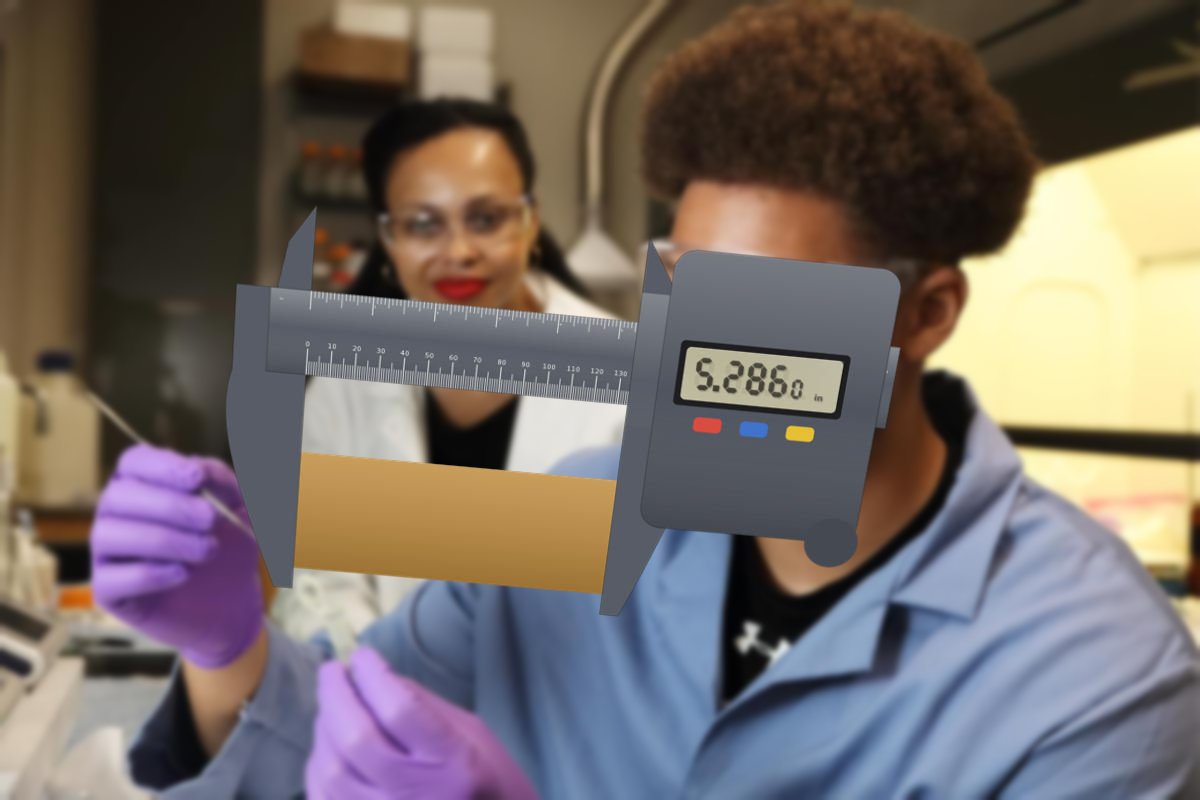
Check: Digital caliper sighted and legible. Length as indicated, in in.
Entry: 5.2860 in
